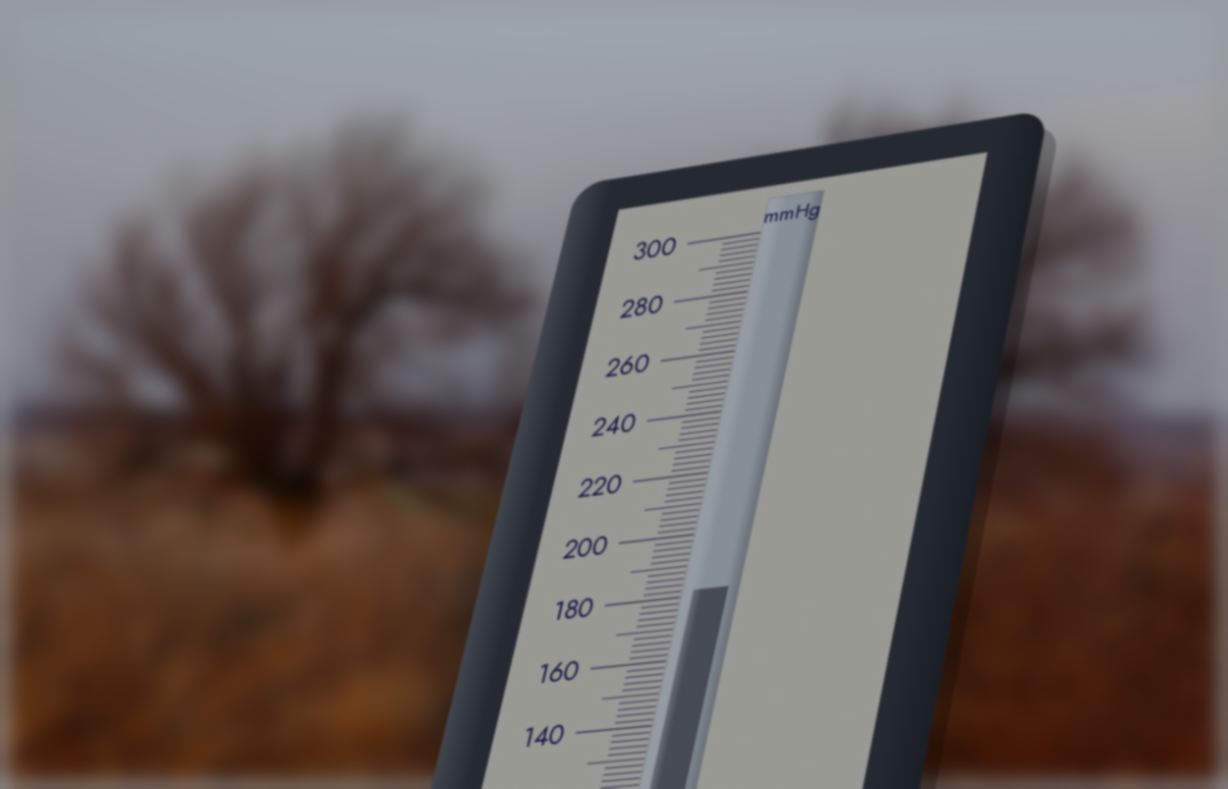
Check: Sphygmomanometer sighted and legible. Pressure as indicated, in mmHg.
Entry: 182 mmHg
